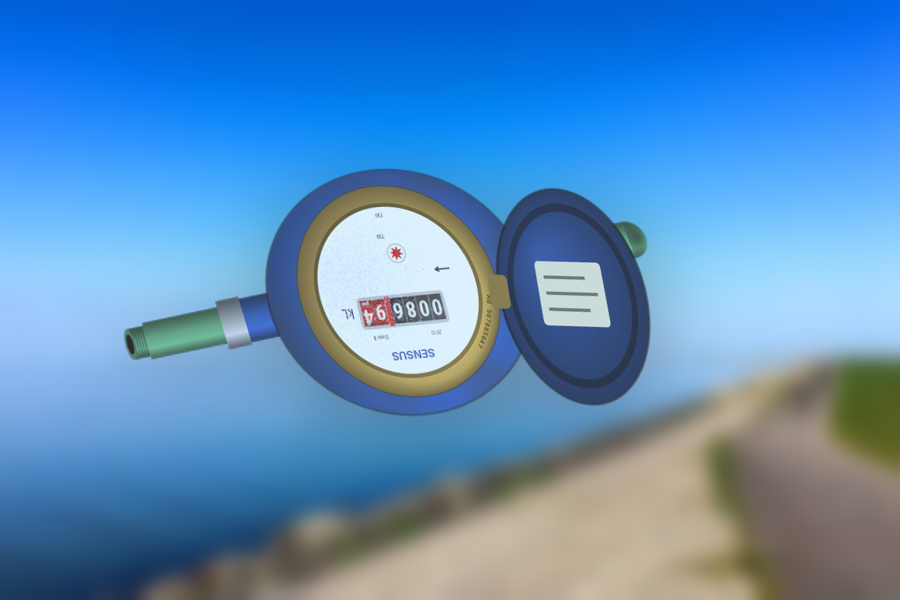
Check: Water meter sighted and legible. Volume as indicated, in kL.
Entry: 86.94 kL
